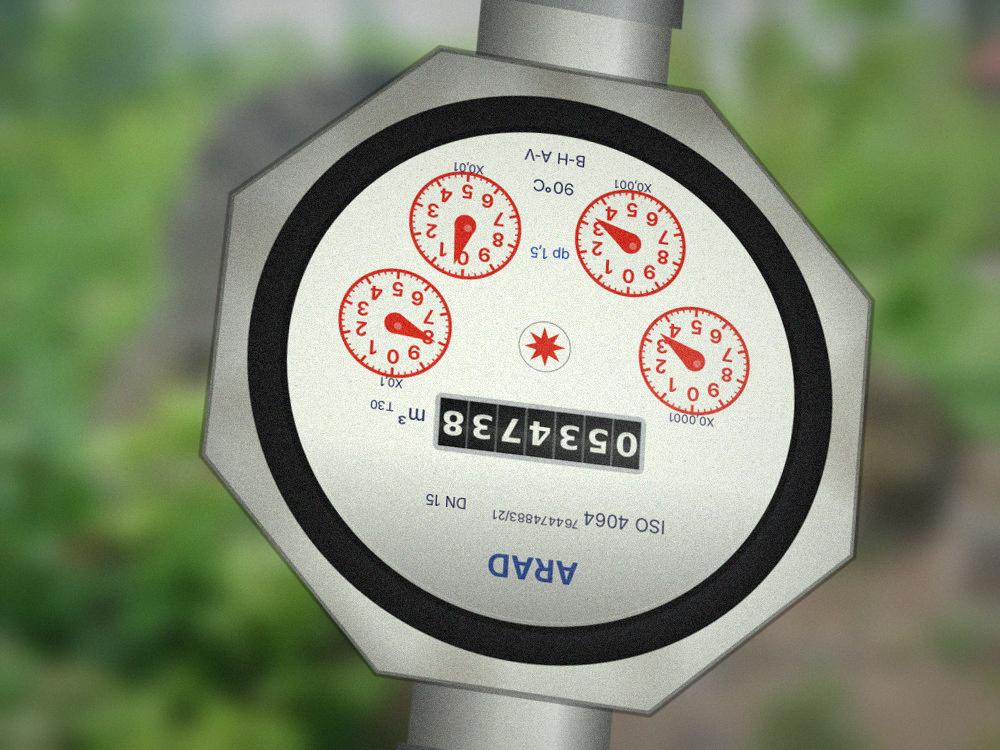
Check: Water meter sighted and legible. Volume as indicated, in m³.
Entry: 534738.8033 m³
